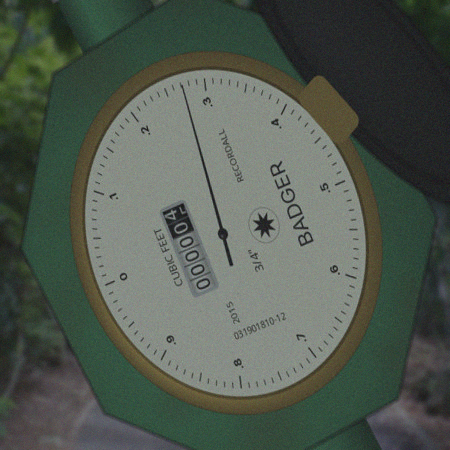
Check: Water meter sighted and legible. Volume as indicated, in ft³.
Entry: 4.27 ft³
